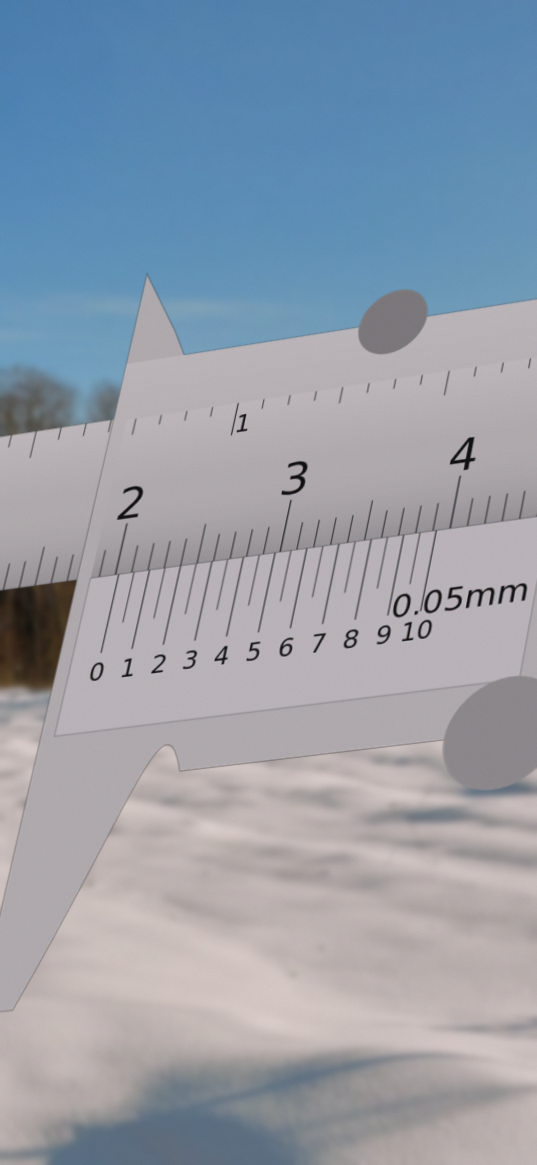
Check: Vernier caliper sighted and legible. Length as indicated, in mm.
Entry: 20.2 mm
